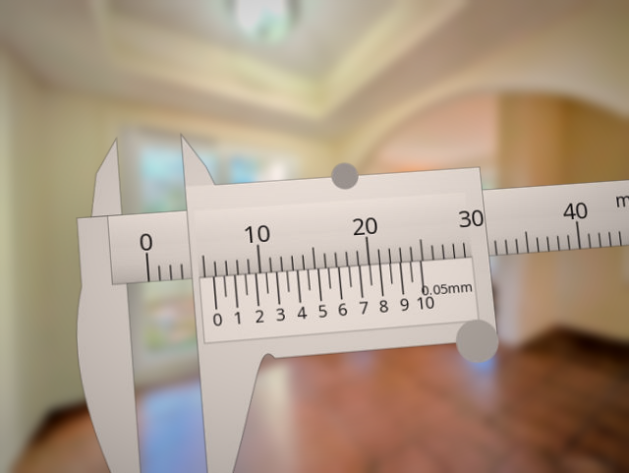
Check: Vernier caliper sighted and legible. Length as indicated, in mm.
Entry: 5.8 mm
